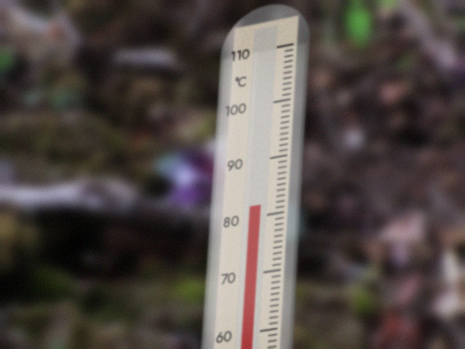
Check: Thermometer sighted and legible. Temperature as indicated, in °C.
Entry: 82 °C
